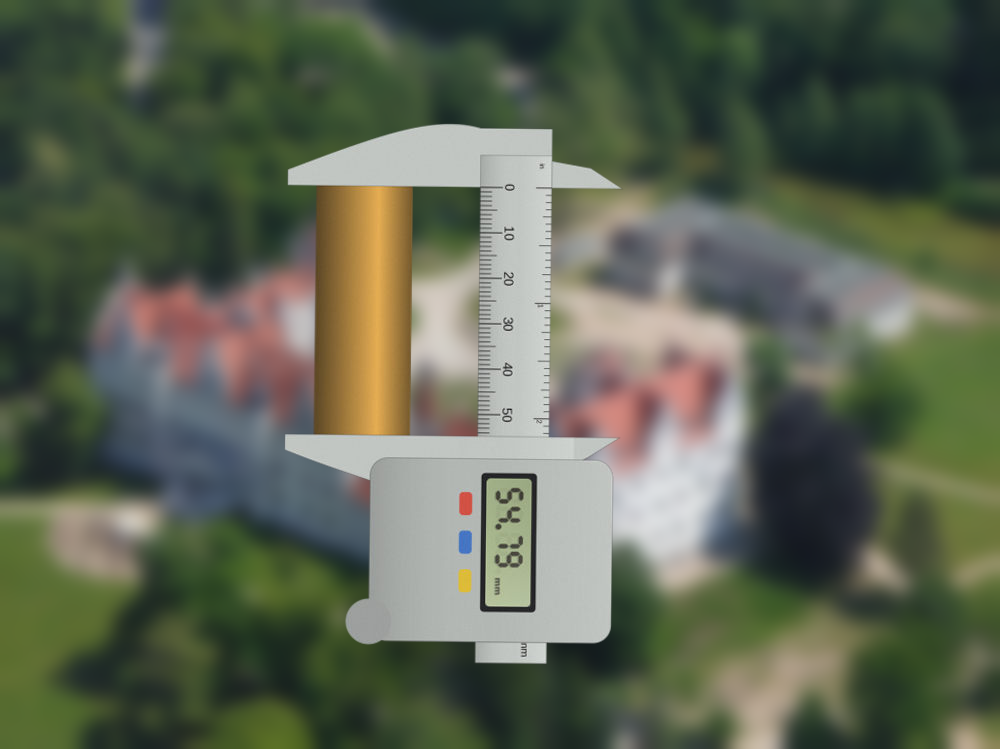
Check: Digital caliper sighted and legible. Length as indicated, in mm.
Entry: 54.79 mm
